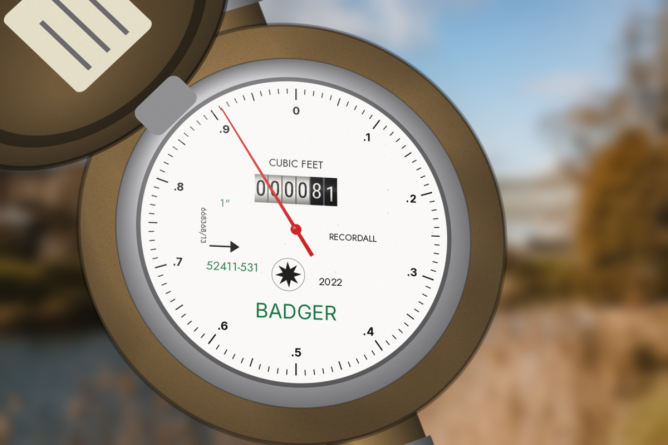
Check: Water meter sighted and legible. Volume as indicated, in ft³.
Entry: 80.91 ft³
